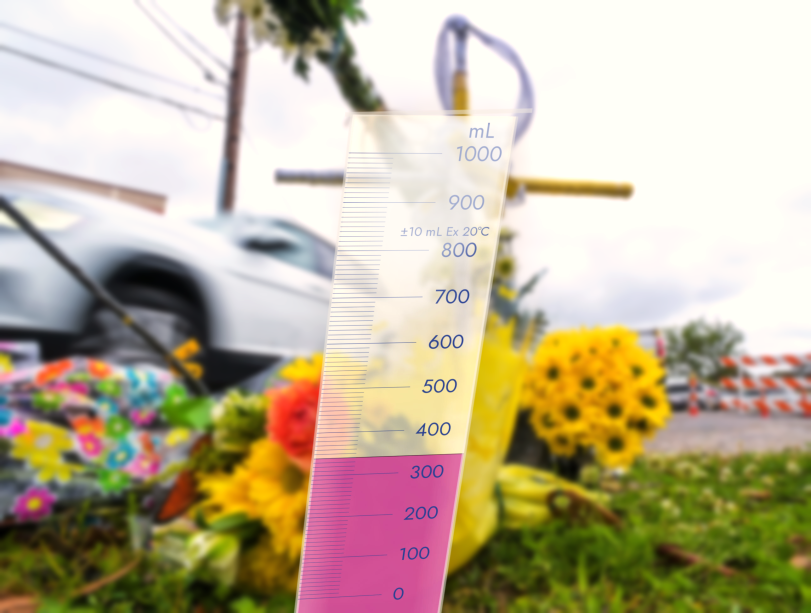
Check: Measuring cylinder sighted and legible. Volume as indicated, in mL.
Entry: 340 mL
